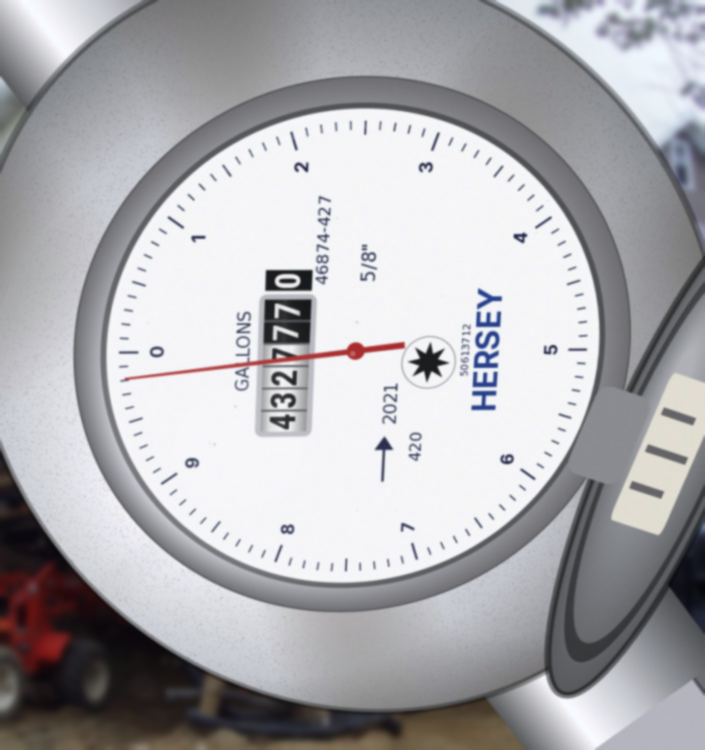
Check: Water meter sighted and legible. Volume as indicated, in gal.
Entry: 4327769.8 gal
